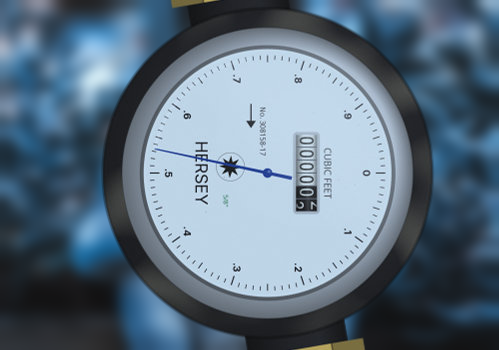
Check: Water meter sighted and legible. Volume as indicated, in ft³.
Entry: 2.53 ft³
